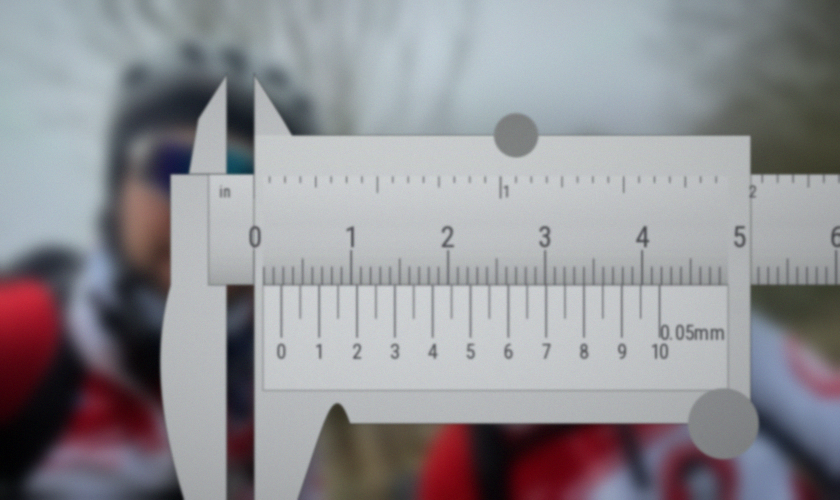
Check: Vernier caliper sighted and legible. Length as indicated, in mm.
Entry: 2.8 mm
